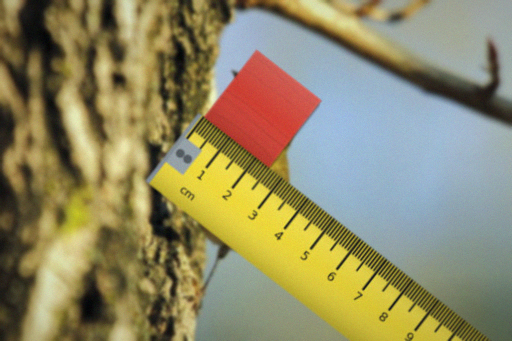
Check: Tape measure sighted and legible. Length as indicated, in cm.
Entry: 2.5 cm
